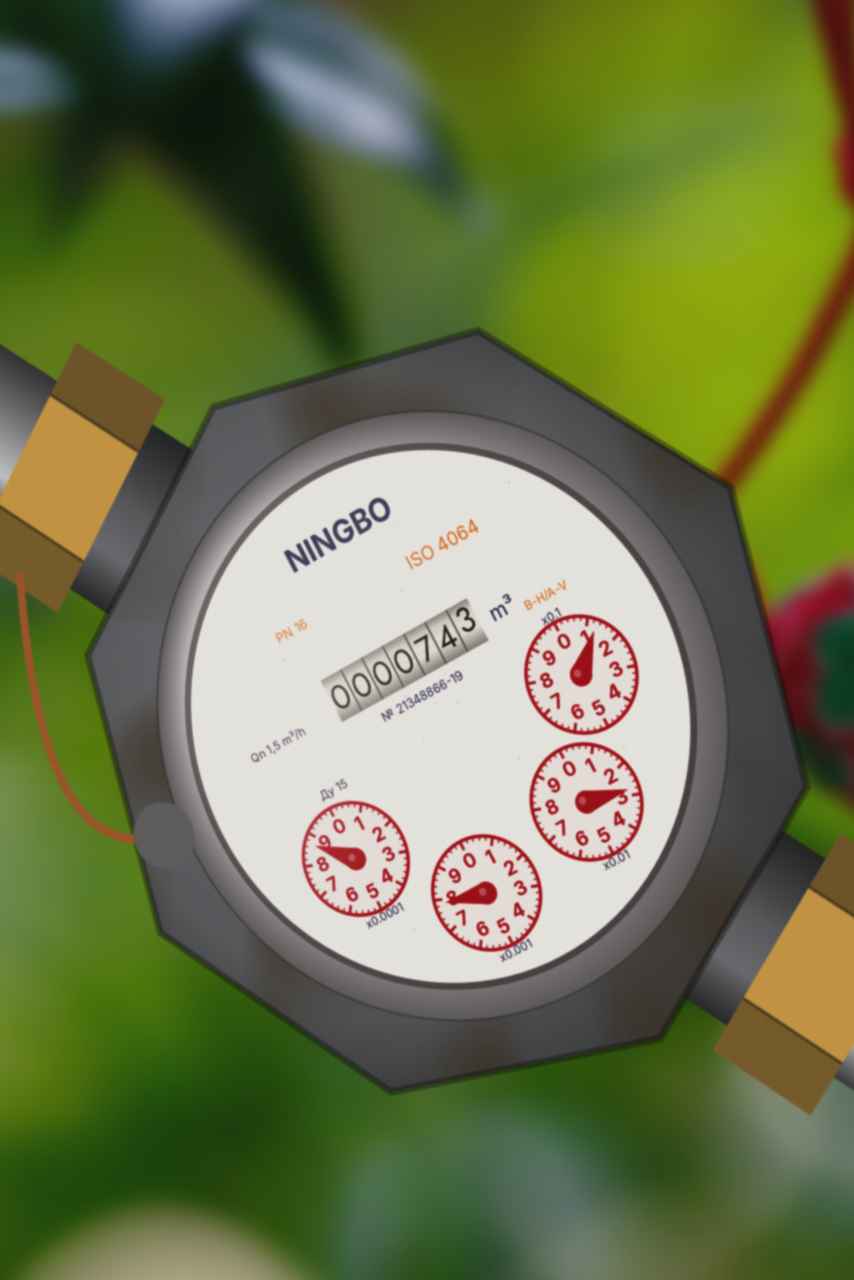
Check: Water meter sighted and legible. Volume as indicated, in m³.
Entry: 743.1278 m³
